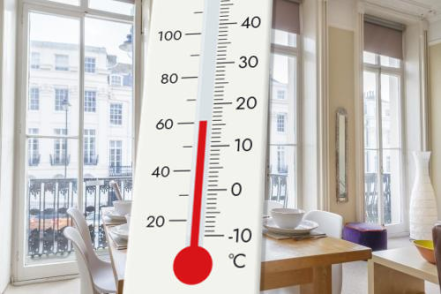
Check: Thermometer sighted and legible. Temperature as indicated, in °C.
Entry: 16 °C
